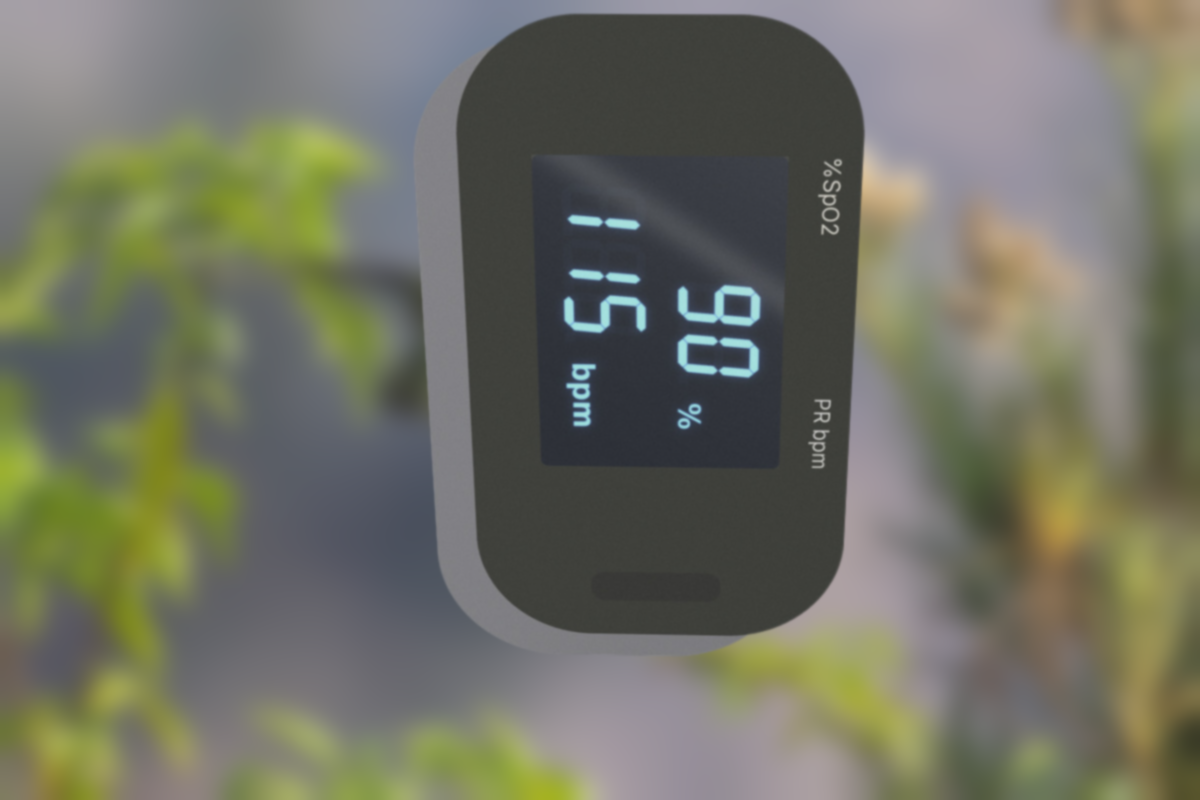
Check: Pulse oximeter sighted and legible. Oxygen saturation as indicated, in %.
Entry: 90 %
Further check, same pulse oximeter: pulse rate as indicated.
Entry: 115 bpm
